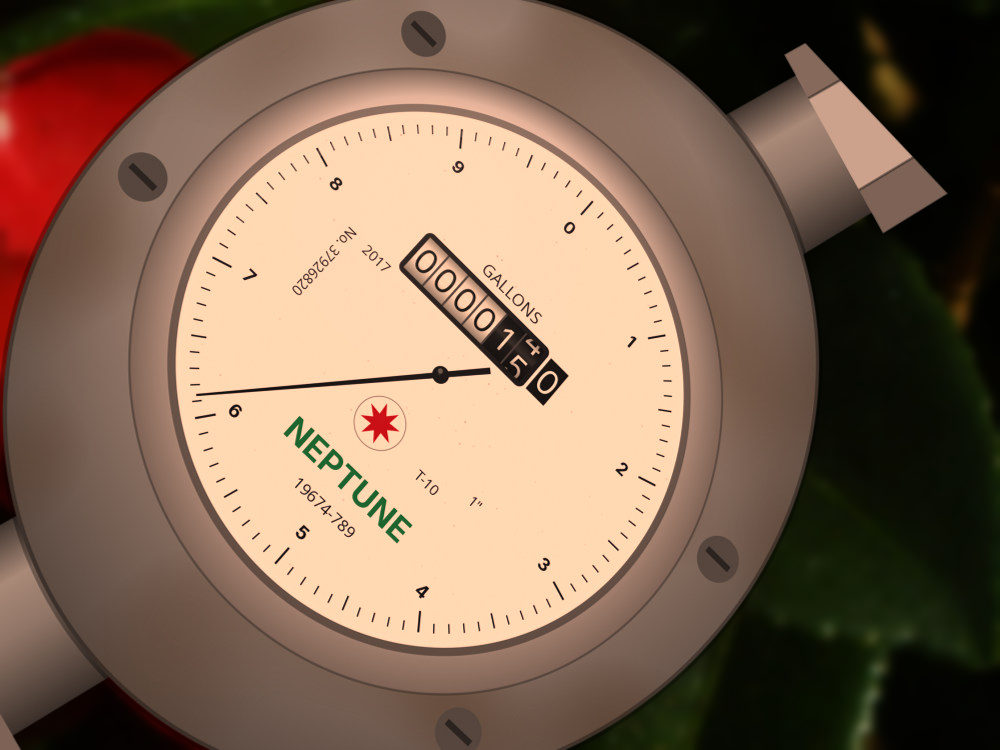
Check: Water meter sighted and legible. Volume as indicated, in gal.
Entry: 146.1 gal
